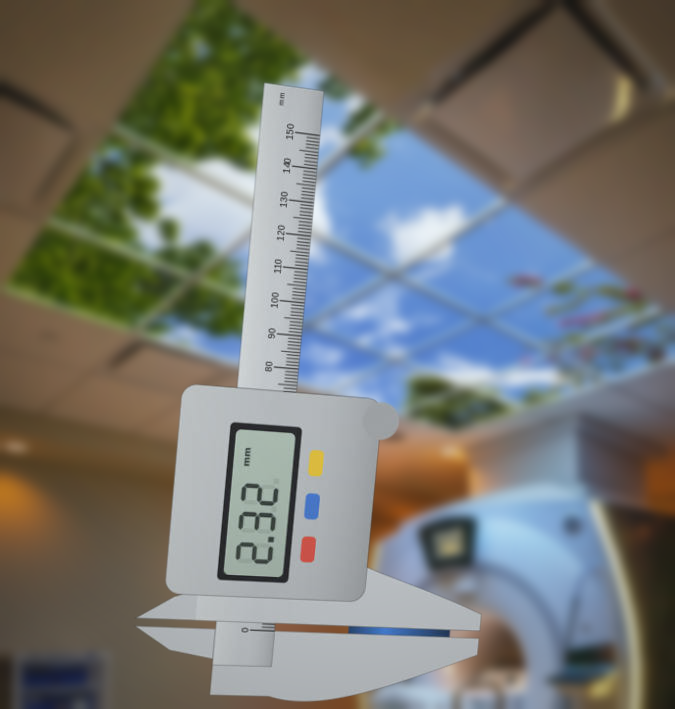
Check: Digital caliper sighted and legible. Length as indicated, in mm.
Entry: 2.32 mm
